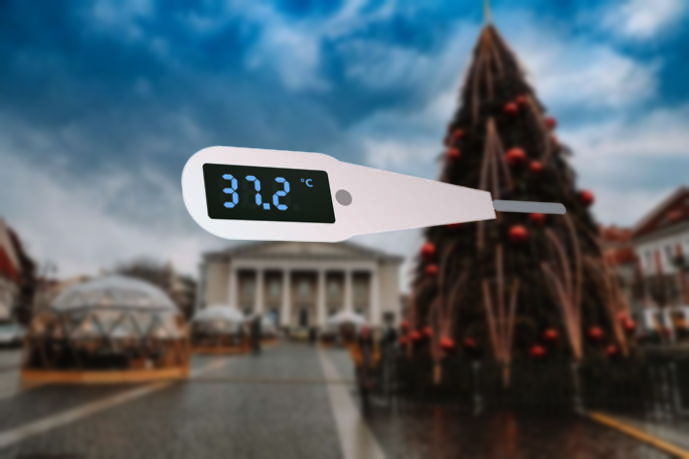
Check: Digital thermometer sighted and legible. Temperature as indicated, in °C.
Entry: 37.2 °C
